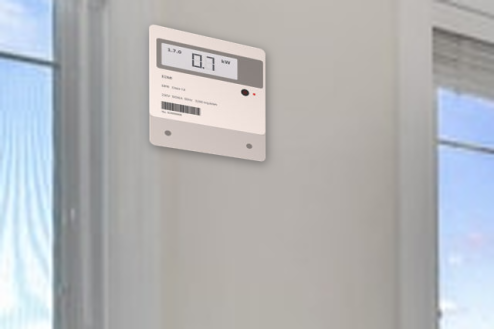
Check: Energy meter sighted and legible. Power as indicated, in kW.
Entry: 0.7 kW
